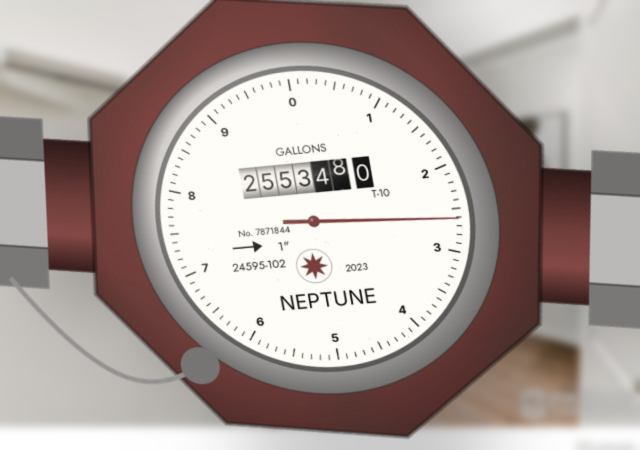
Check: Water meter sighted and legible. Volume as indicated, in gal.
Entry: 2553482.6 gal
